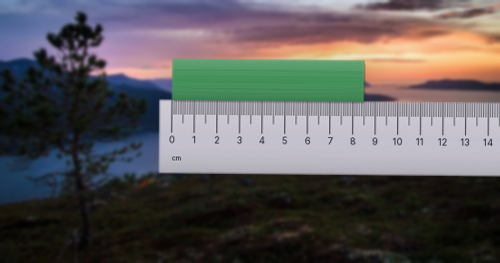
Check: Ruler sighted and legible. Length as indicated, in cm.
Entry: 8.5 cm
